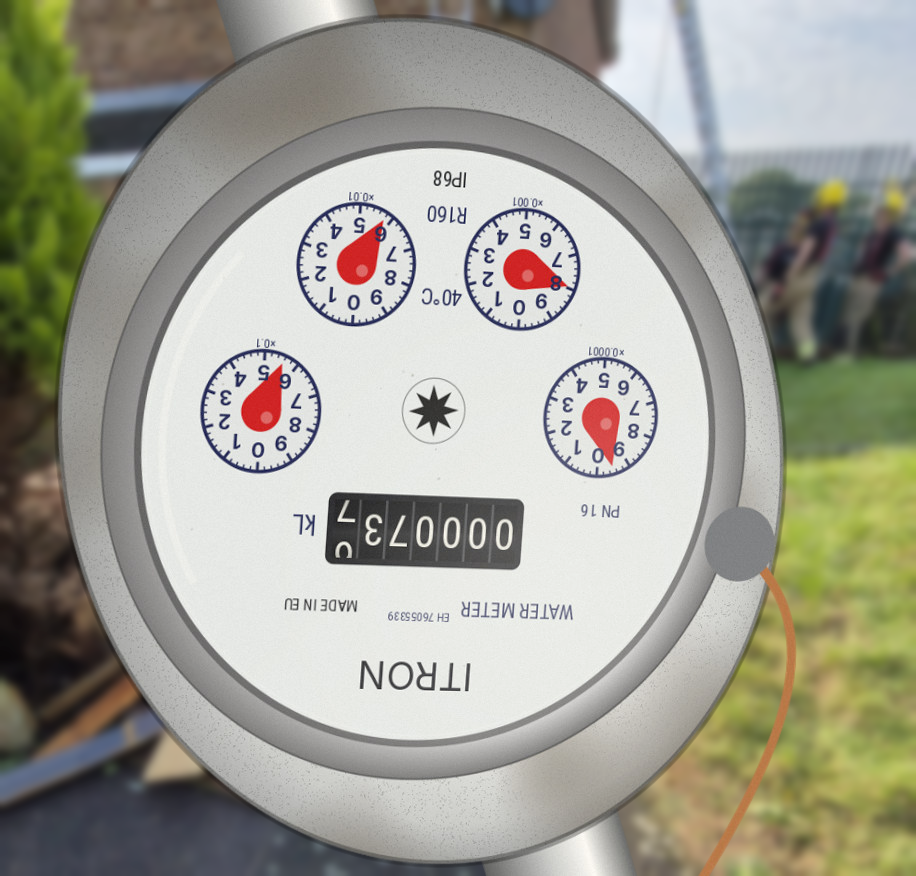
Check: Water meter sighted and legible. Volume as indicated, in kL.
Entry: 736.5579 kL
